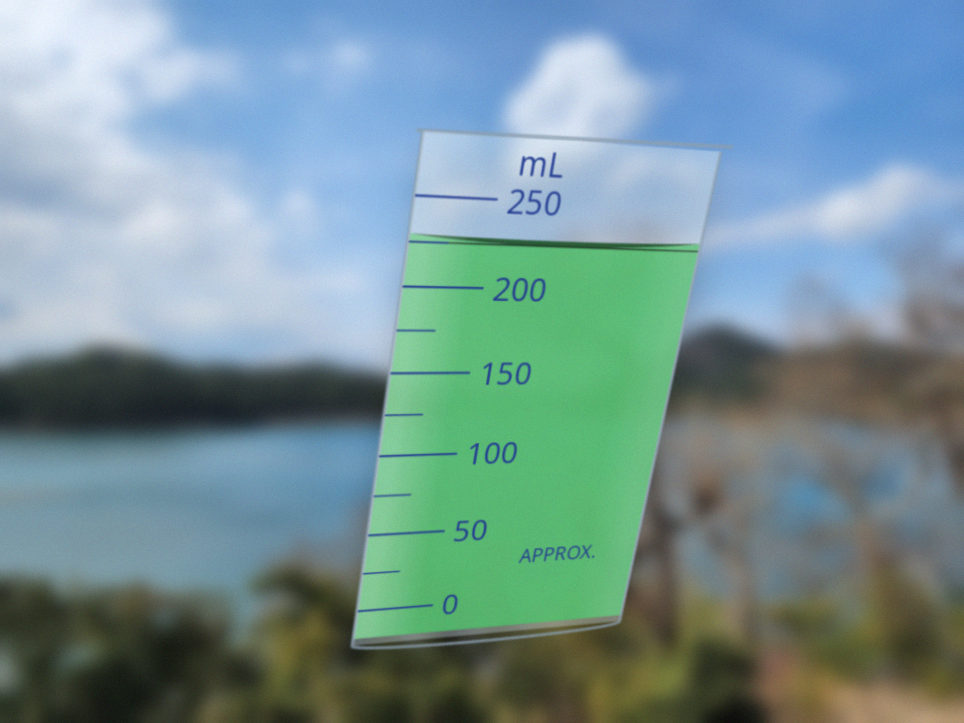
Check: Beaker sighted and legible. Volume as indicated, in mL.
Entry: 225 mL
